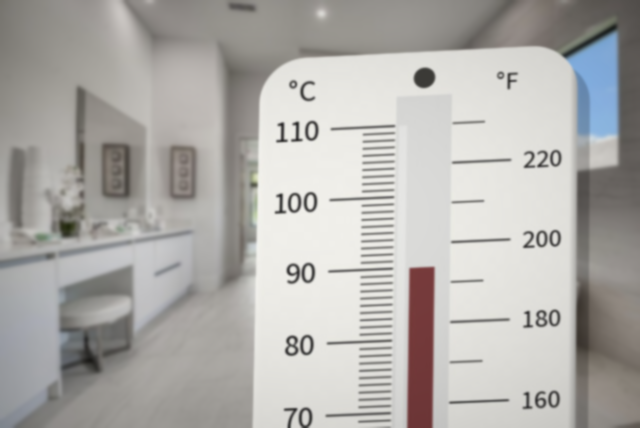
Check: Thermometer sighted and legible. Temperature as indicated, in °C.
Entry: 90 °C
